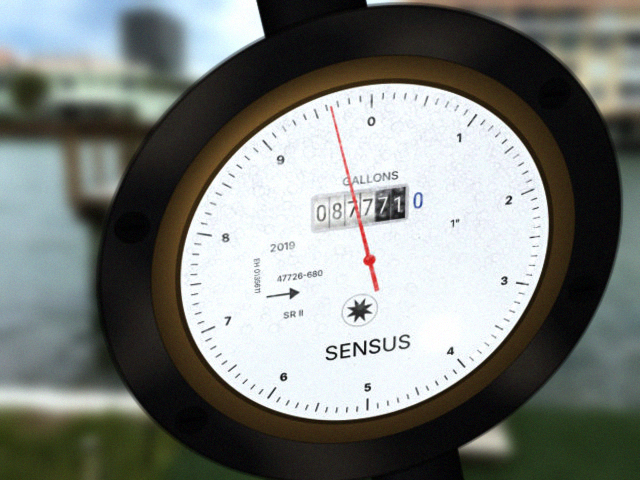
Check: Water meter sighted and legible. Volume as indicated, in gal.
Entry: 877709.6 gal
